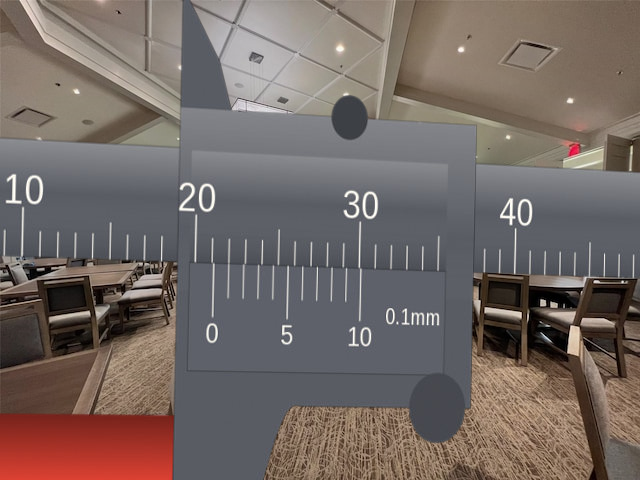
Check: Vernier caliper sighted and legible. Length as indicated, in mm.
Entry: 21.1 mm
